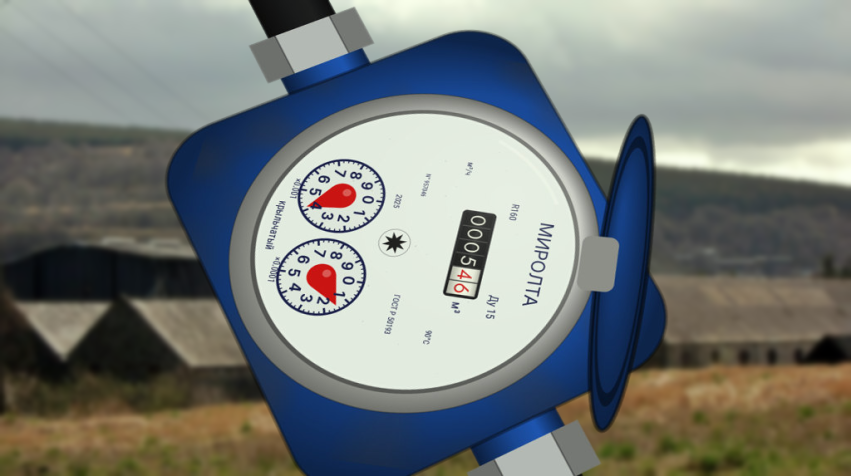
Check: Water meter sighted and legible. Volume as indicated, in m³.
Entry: 5.4641 m³
